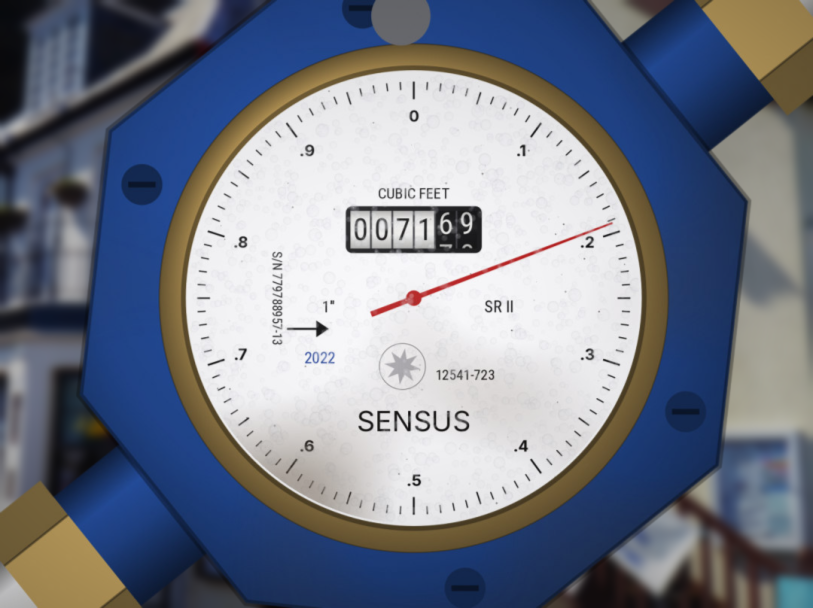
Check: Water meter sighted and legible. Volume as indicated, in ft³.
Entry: 7169.19 ft³
